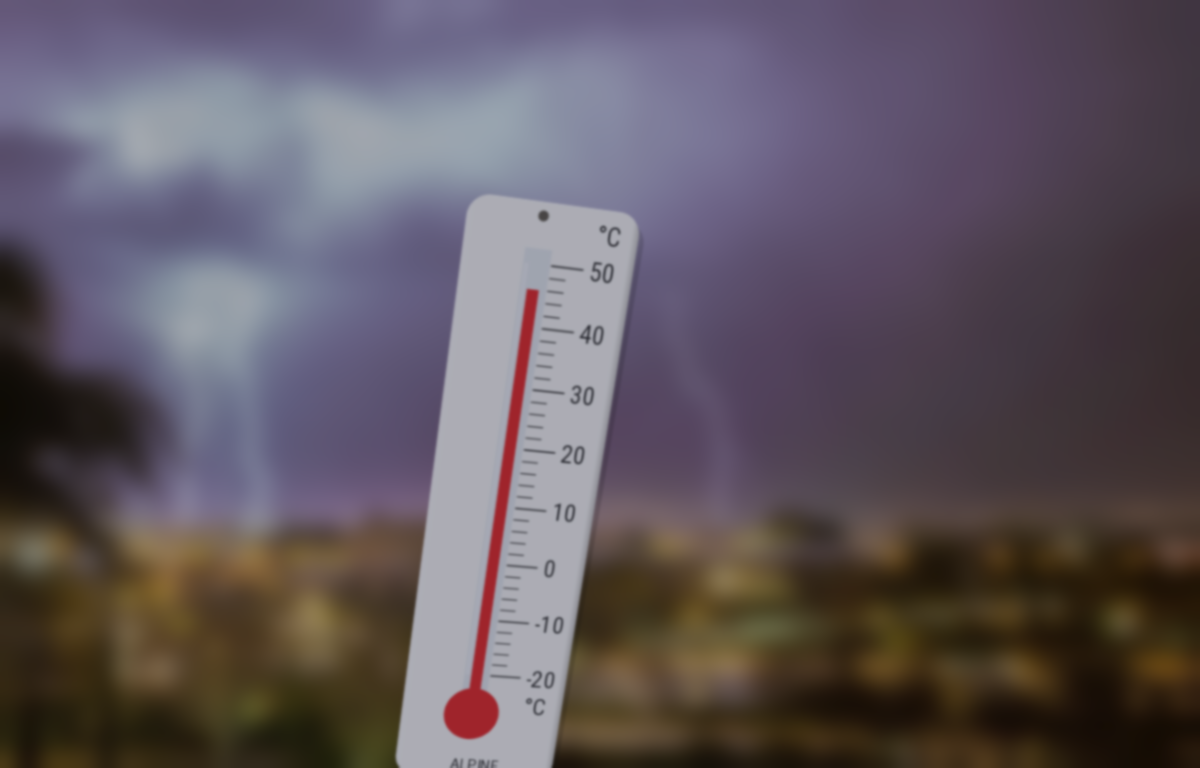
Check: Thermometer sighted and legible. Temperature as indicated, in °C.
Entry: 46 °C
